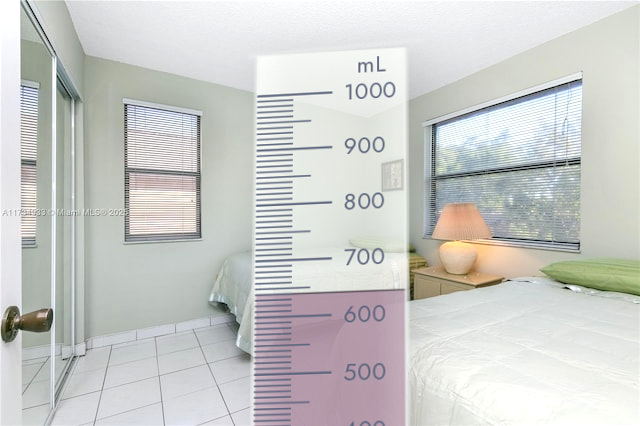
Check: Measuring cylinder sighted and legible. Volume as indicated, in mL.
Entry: 640 mL
